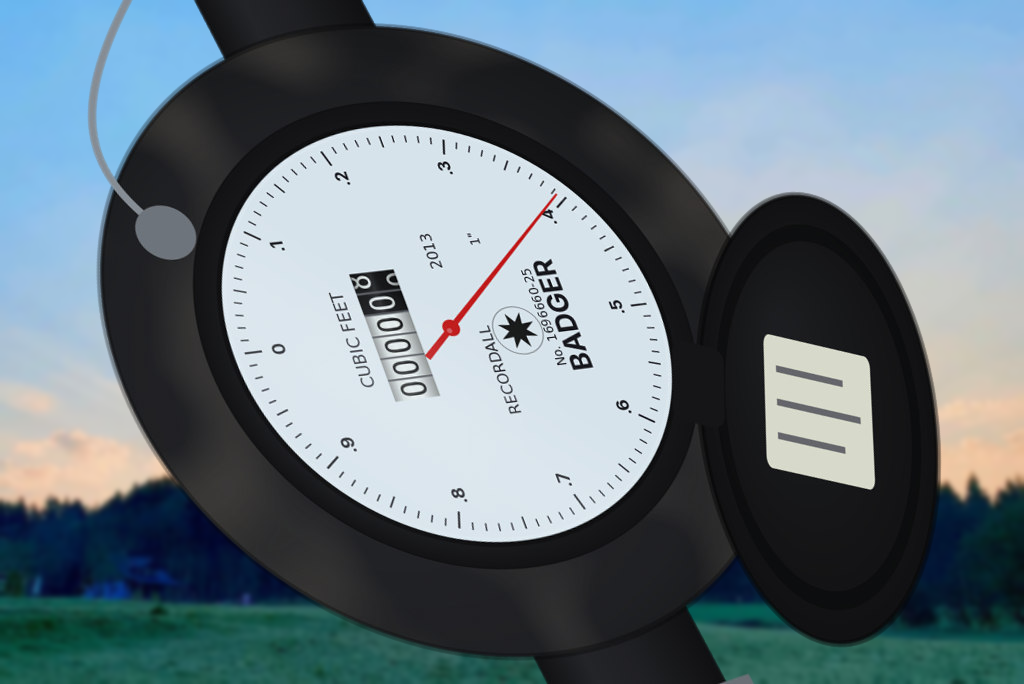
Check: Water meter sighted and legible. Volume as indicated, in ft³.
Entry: 8.39 ft³
